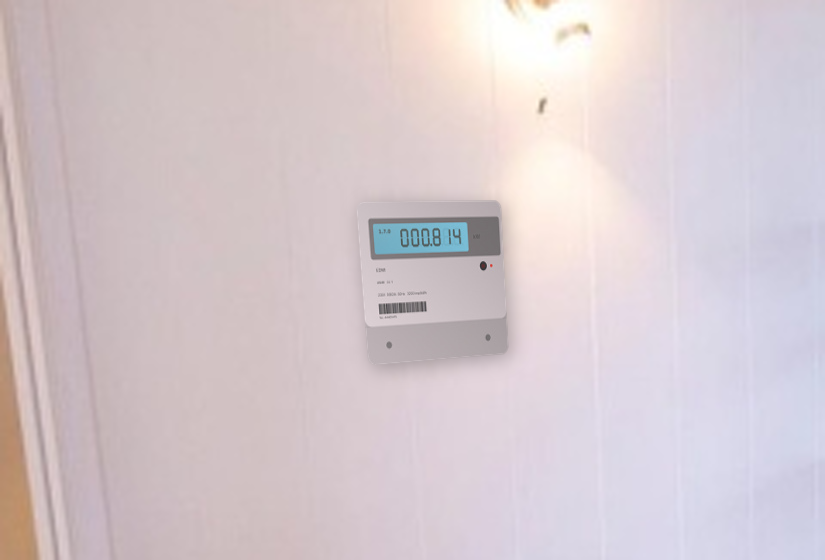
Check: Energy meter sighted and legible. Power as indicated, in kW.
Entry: 0.814 kW
